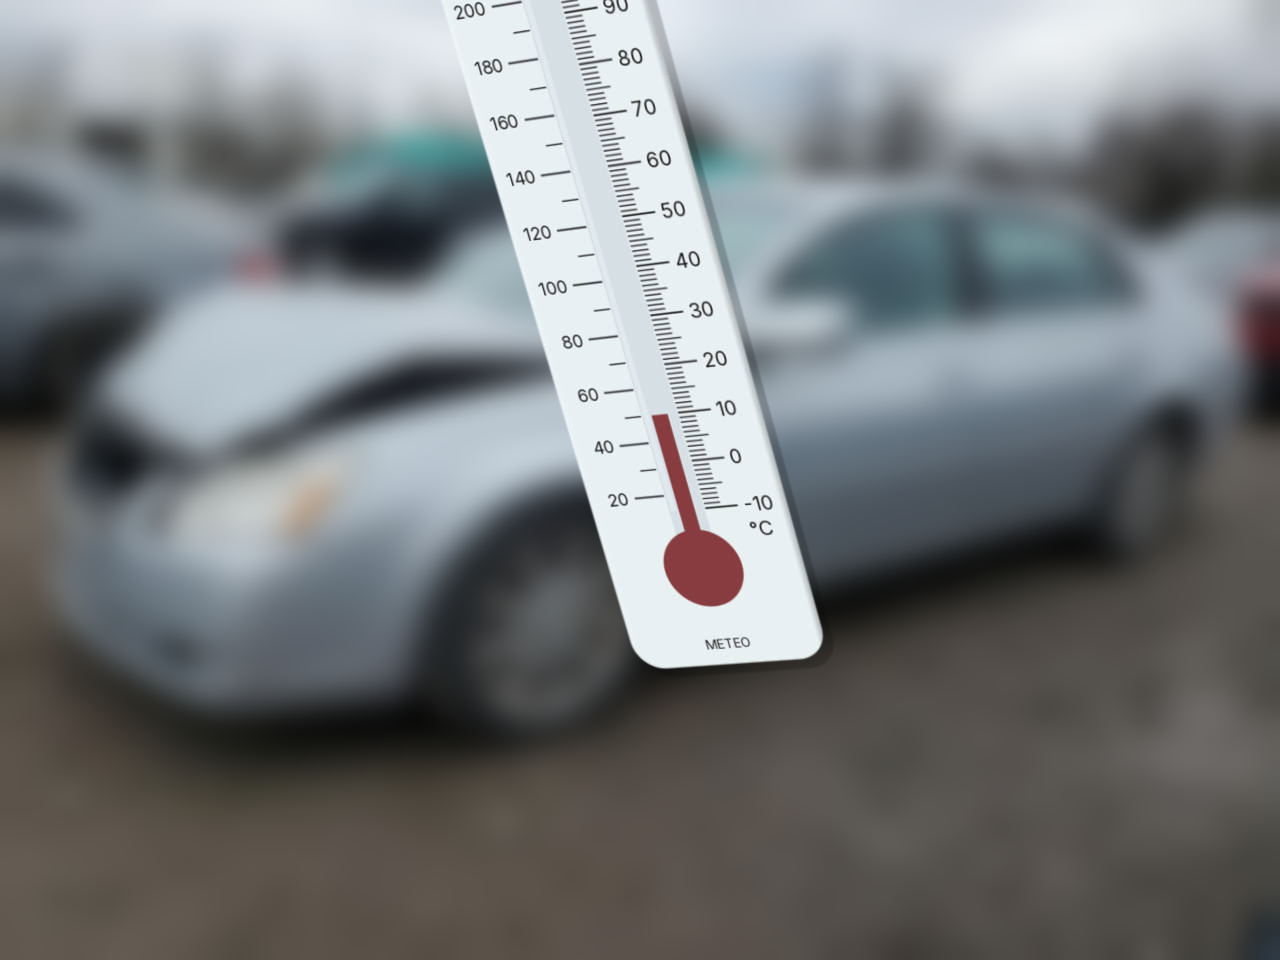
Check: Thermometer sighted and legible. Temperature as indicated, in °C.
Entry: 10 °C
